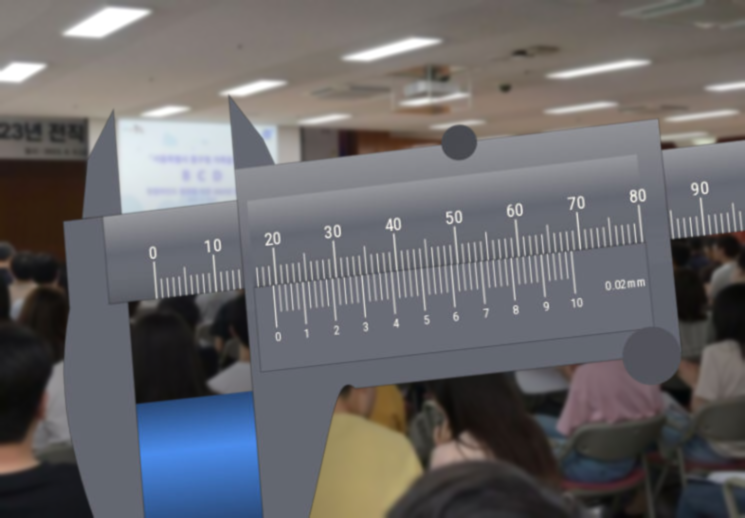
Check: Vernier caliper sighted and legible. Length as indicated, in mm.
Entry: 19.5 mm
